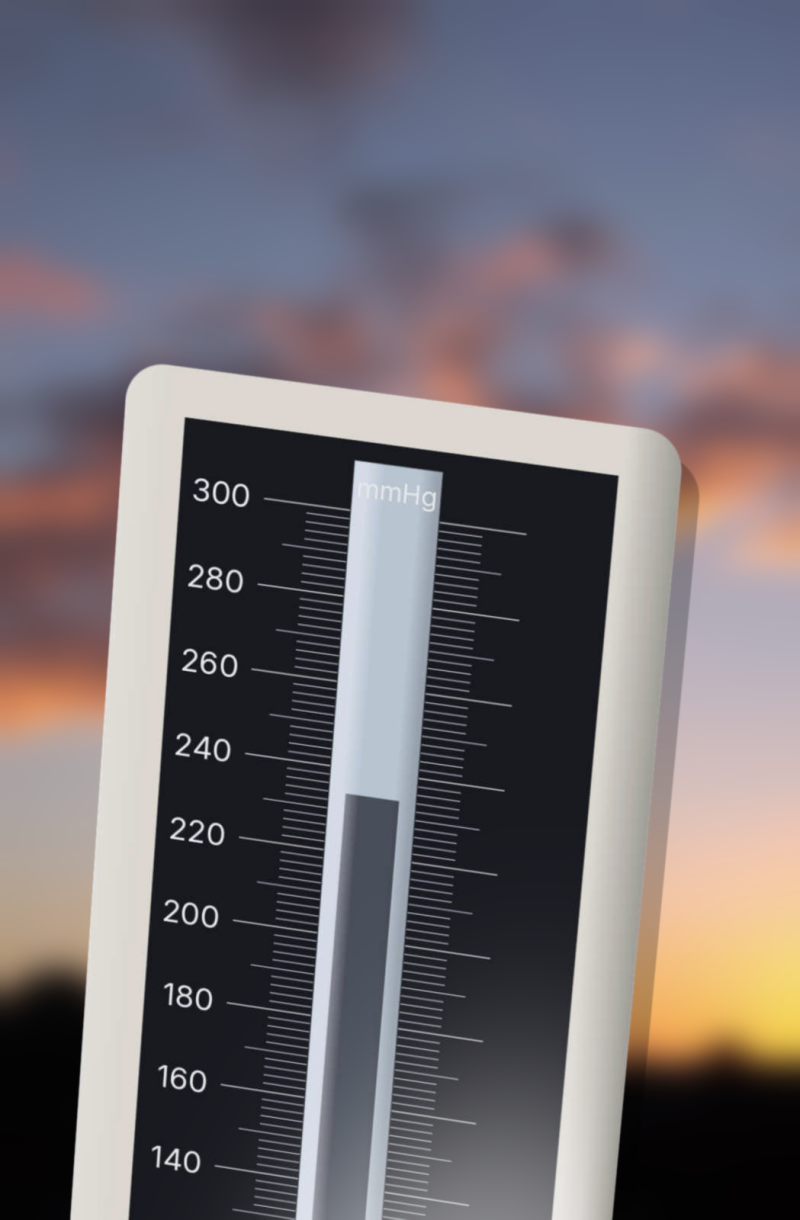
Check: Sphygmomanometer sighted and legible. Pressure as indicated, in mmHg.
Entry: 234 mmHg
